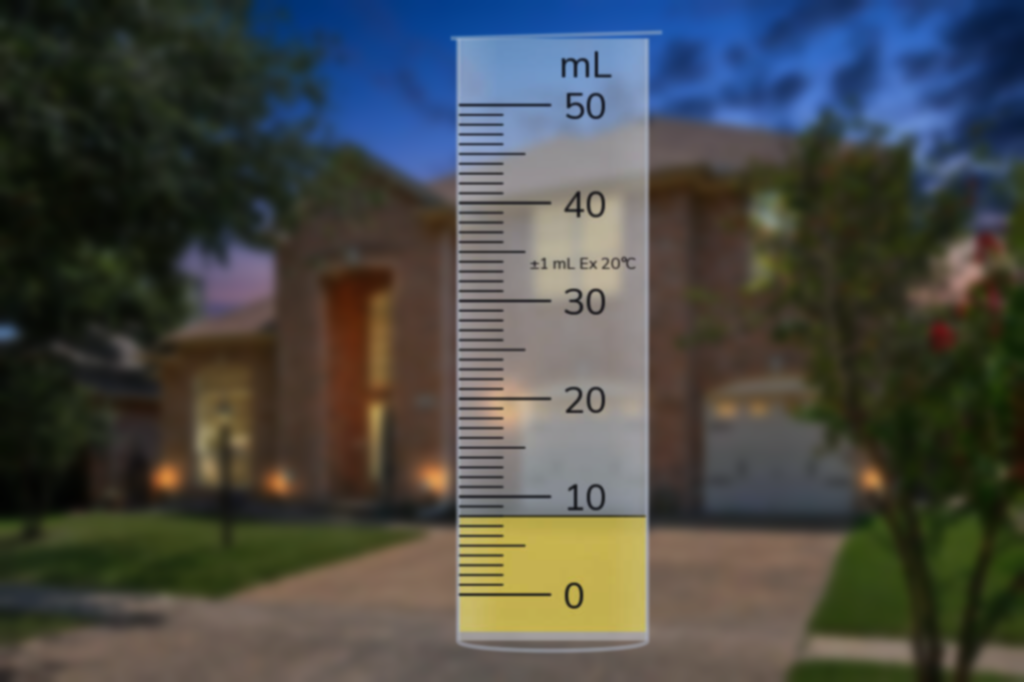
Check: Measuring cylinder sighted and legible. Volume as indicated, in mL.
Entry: 8 mL
